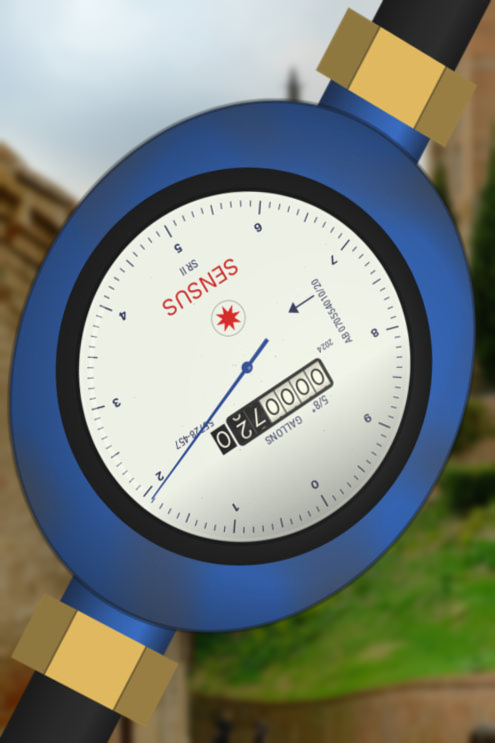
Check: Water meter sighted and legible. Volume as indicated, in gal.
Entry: 721.9 gal
